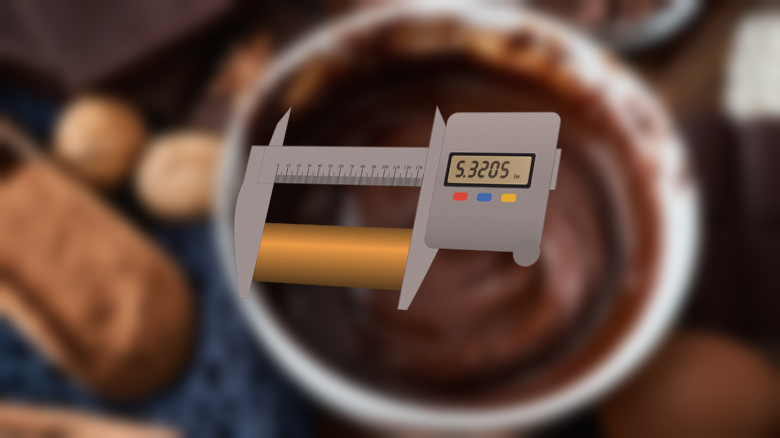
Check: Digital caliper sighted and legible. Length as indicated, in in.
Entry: 5.3205 in
